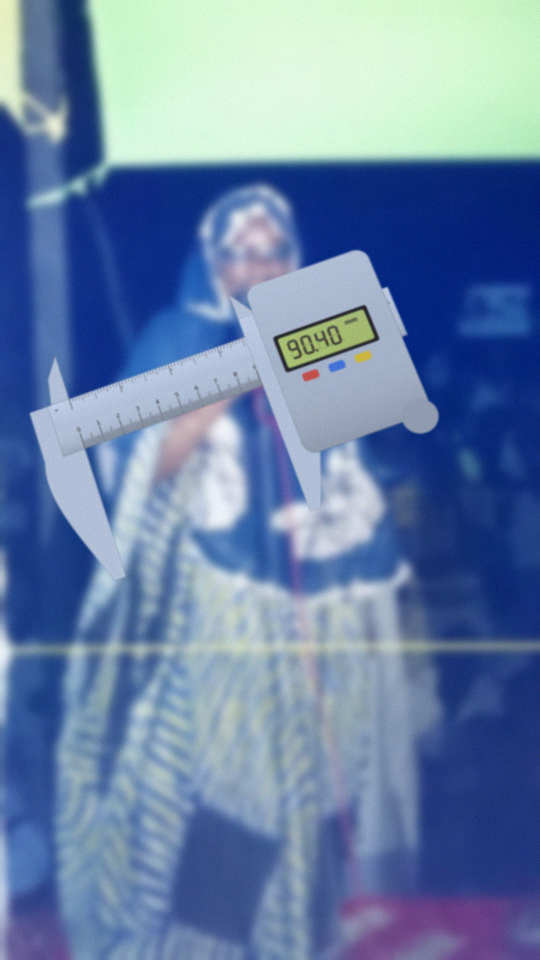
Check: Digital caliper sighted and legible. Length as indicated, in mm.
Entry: 90.40 mm
